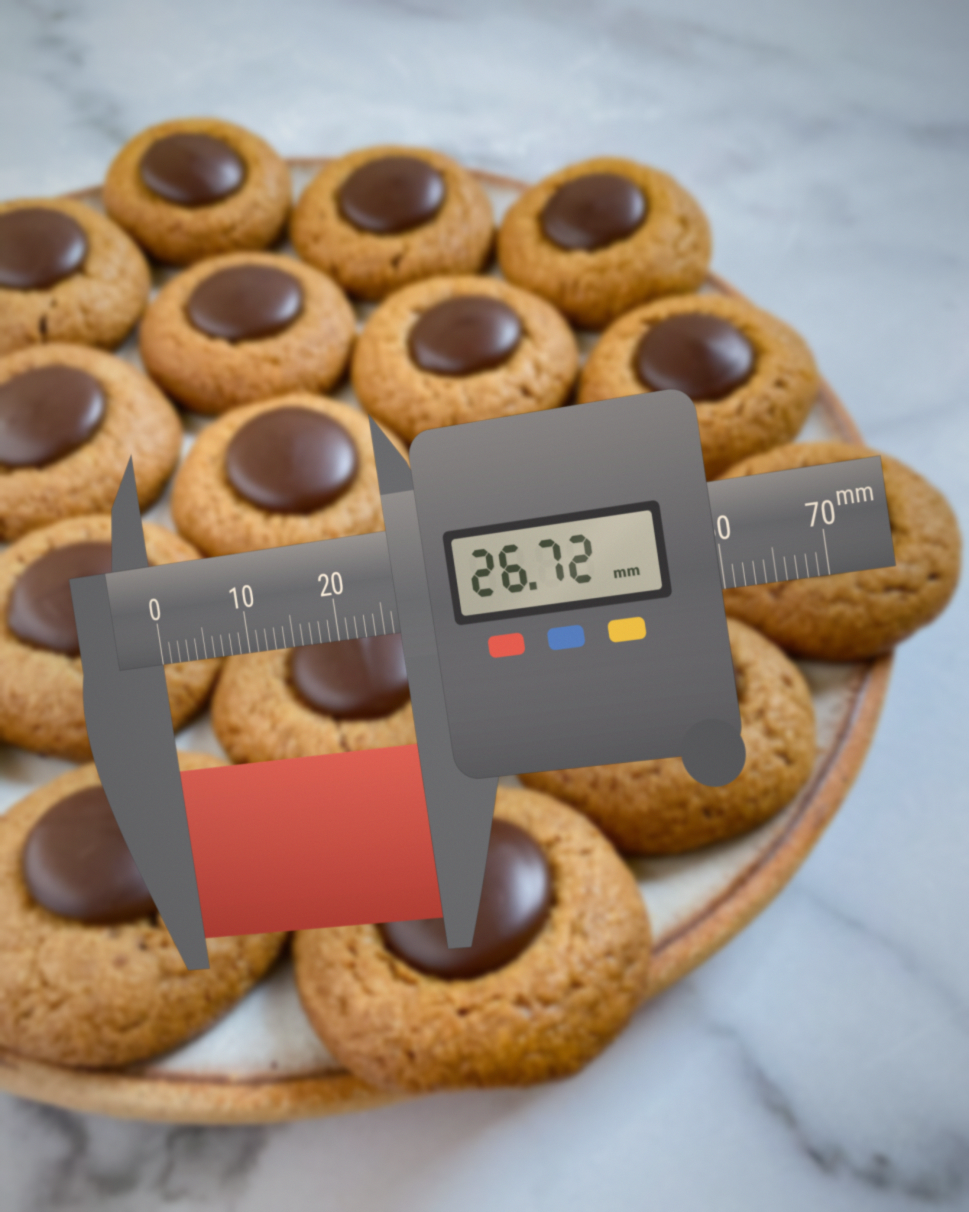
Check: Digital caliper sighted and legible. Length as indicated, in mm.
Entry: 26.72 mm
